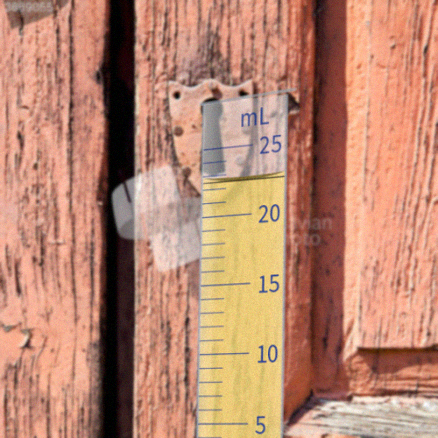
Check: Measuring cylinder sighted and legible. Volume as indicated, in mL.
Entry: 22.5 mL
